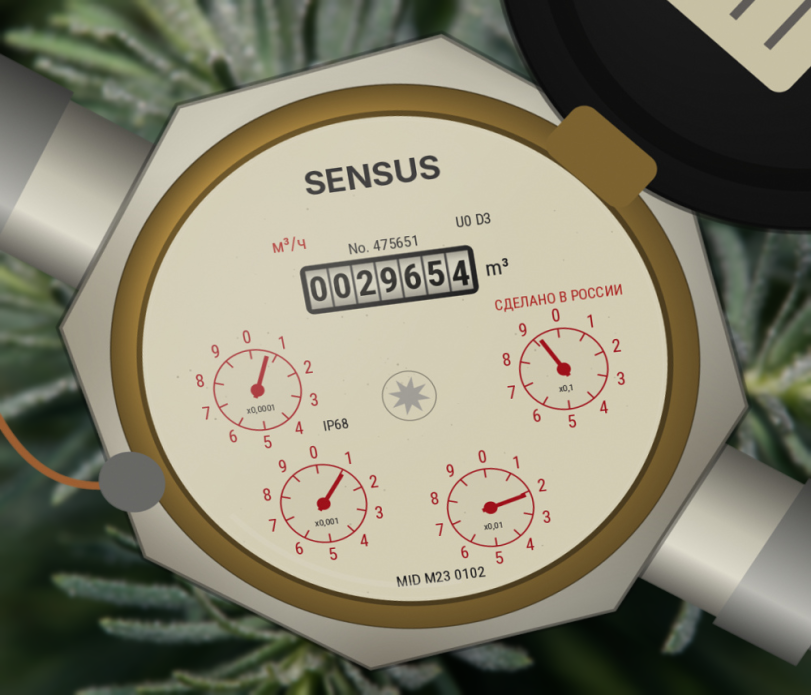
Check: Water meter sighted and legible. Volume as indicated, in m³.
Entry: 29653.9210 m³
